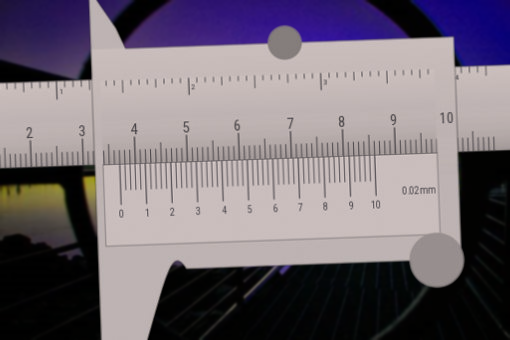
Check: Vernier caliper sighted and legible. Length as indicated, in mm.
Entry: 37.0 mm
